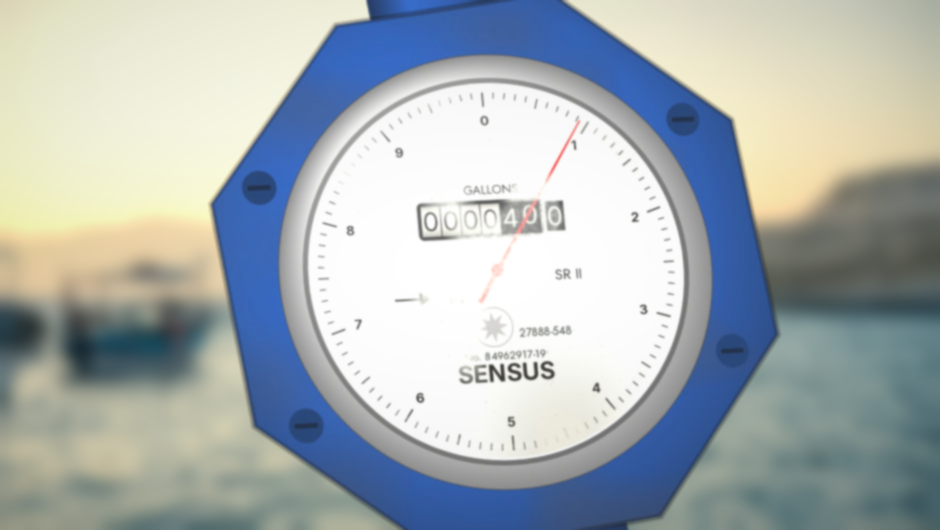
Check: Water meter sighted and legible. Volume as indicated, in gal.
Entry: 400.9 gal
